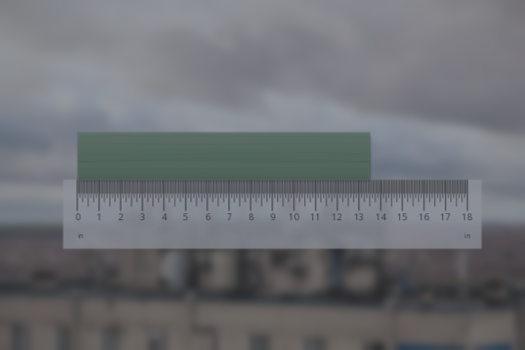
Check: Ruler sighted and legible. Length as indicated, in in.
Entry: 13.5 in
